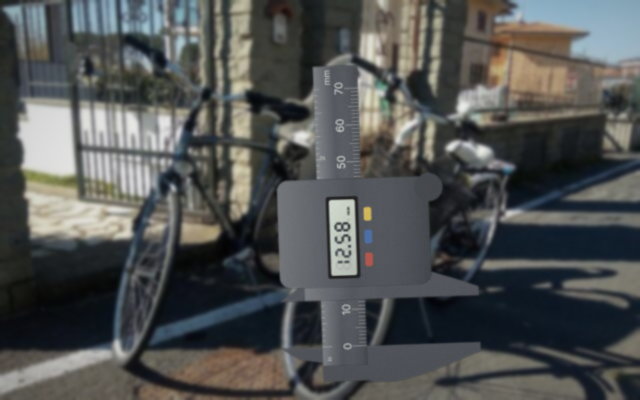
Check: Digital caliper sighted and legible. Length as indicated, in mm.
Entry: 12.58 mm
